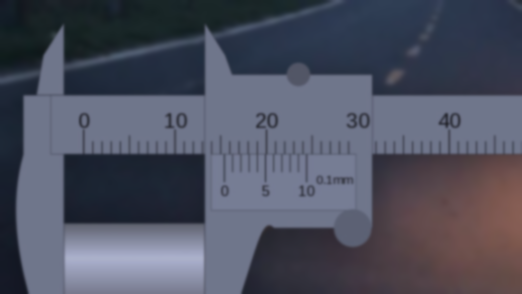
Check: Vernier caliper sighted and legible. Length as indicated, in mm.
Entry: 15.4 mm
